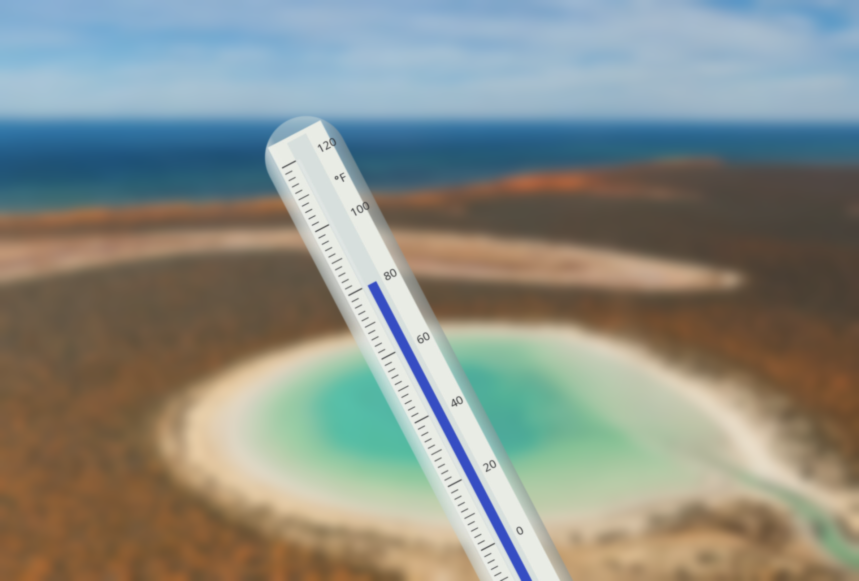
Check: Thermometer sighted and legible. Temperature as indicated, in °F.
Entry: 80 °F
